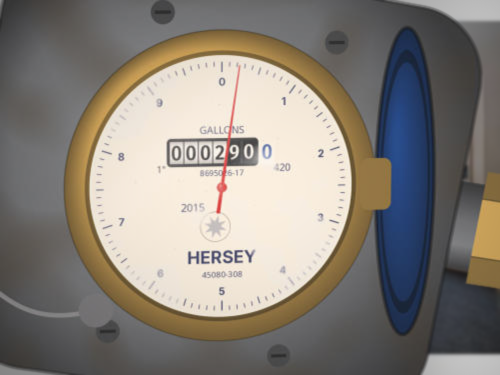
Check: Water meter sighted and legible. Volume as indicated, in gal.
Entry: 2900.2 gal
